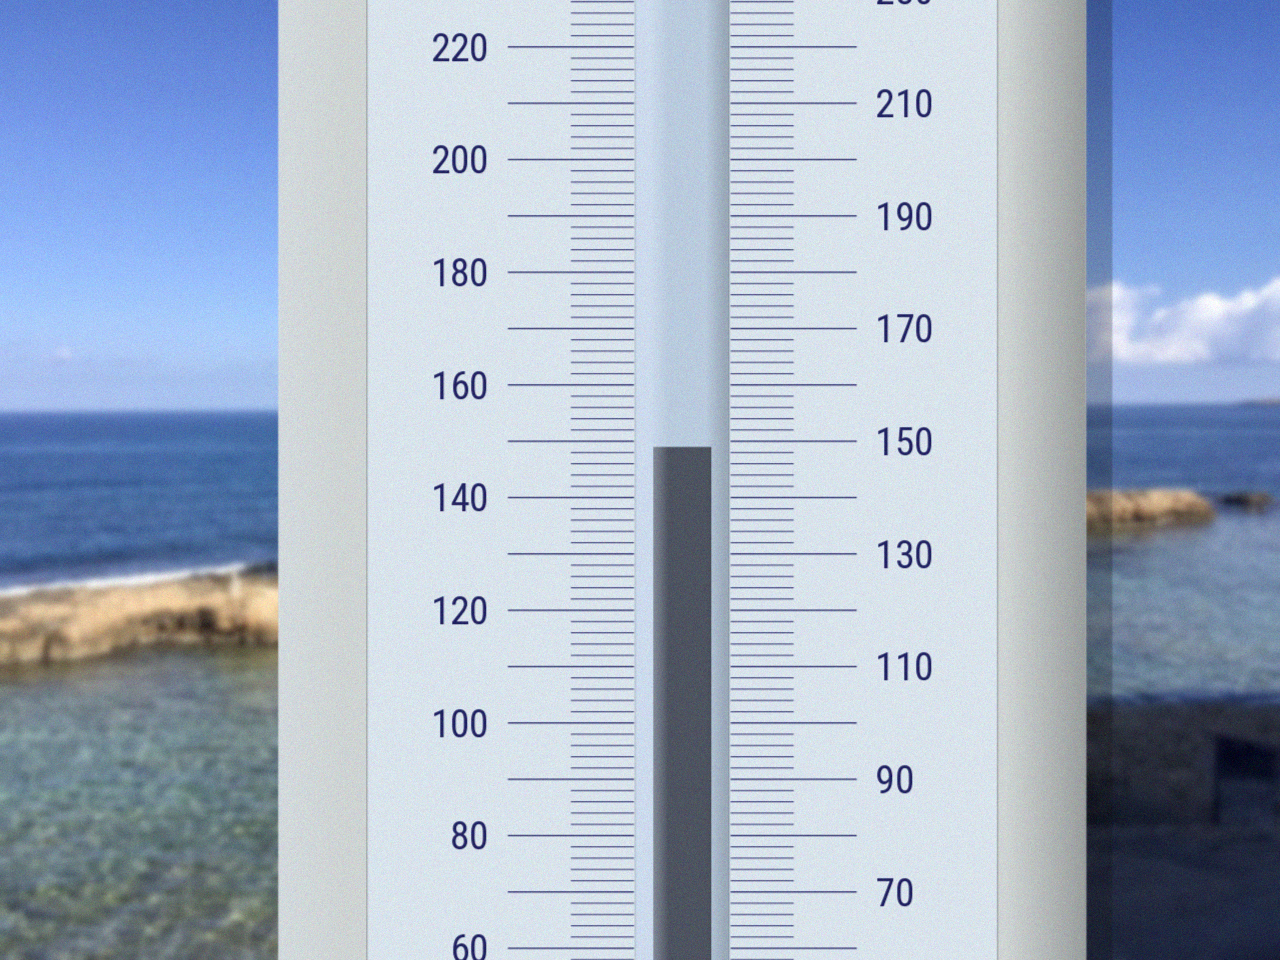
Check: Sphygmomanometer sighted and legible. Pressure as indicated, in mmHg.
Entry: 149 mmHg
